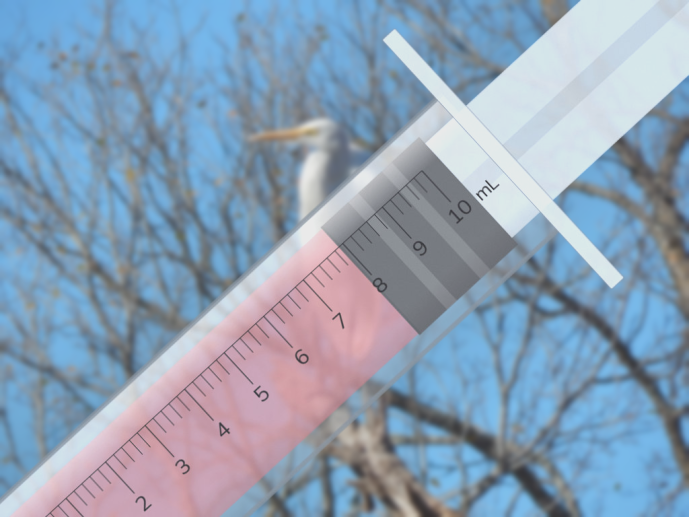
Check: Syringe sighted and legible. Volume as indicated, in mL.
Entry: 7.9 mL
